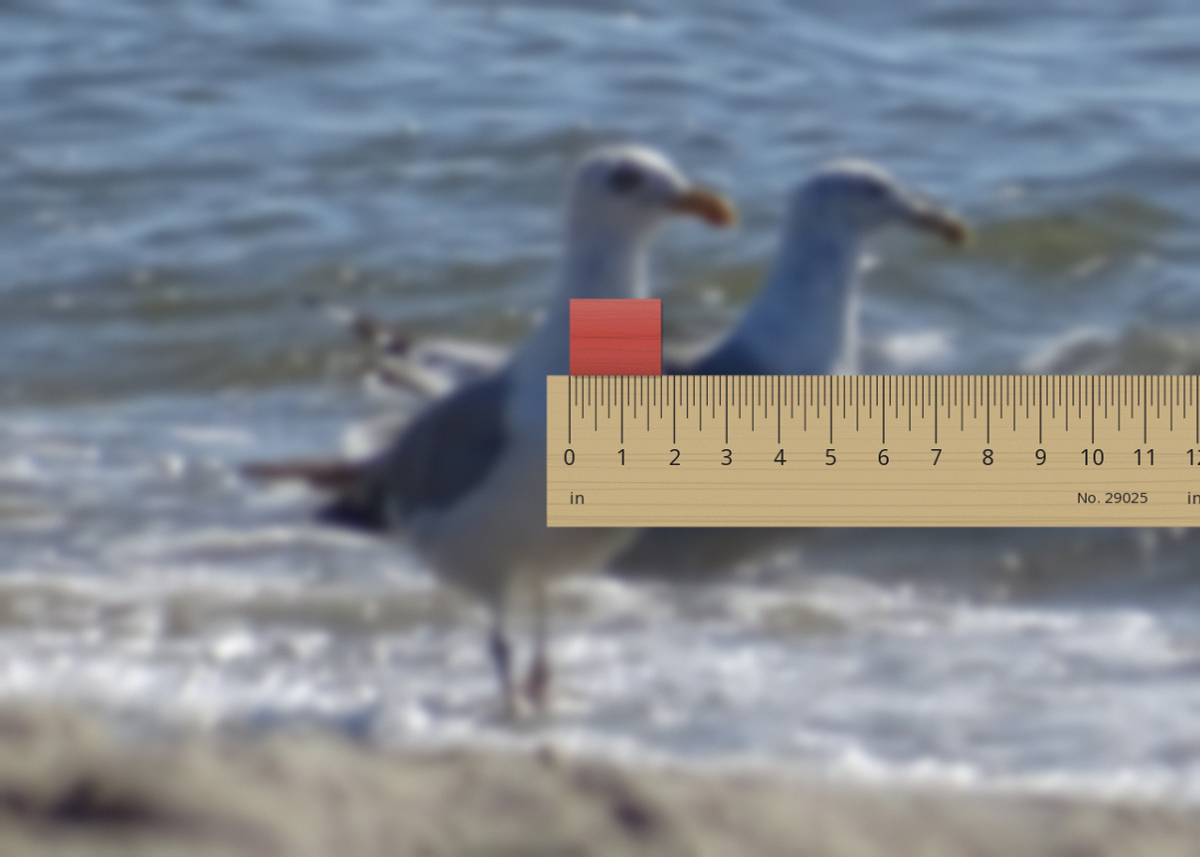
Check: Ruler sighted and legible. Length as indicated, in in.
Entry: 1.75 in
